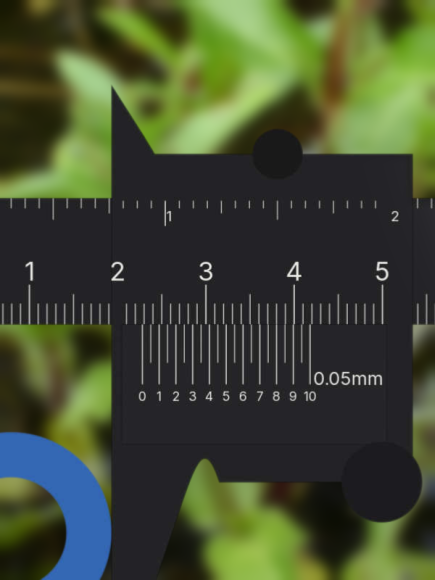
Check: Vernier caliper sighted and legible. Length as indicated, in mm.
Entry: 22.8 mm
